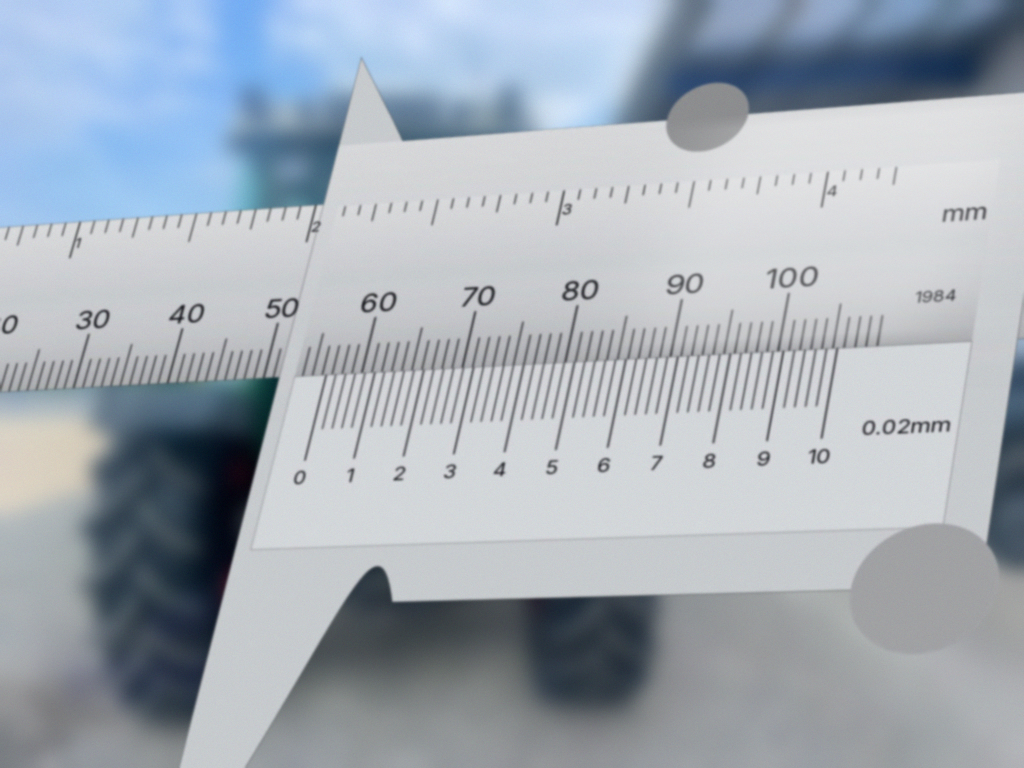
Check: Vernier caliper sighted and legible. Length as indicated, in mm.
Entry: 56.4 mm
